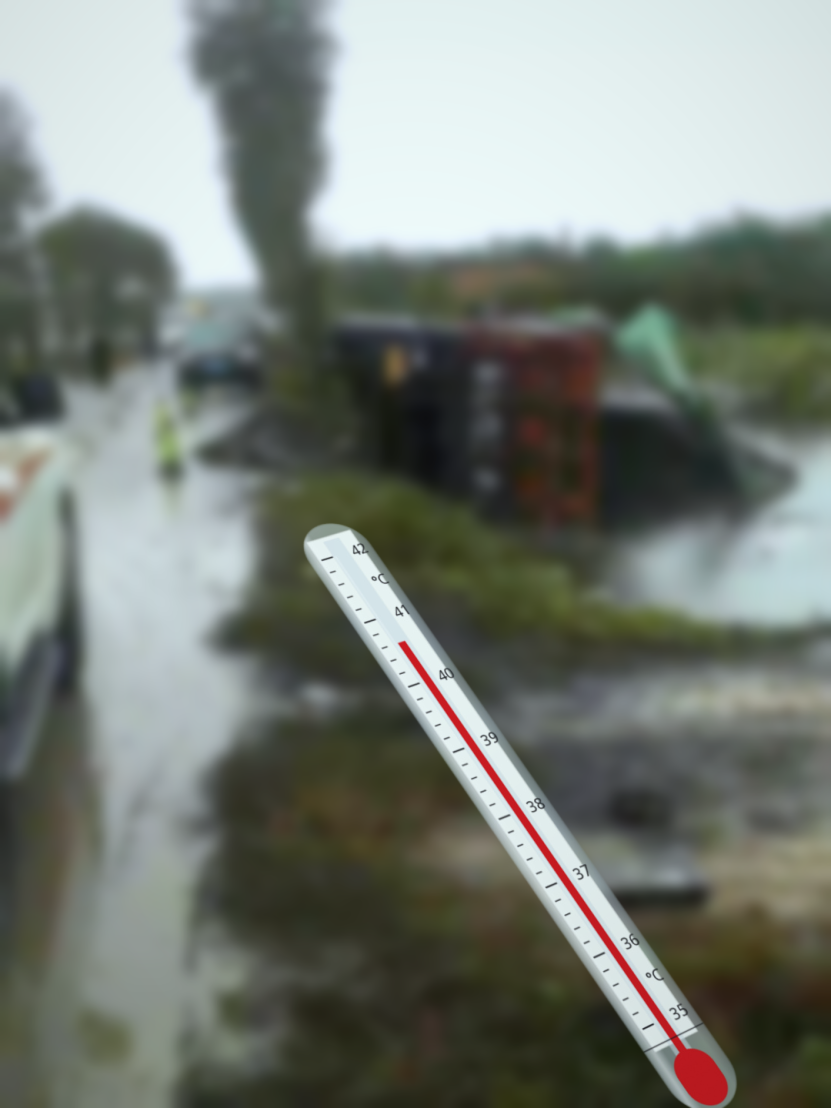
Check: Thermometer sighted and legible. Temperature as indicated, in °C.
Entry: 40.6 °C
